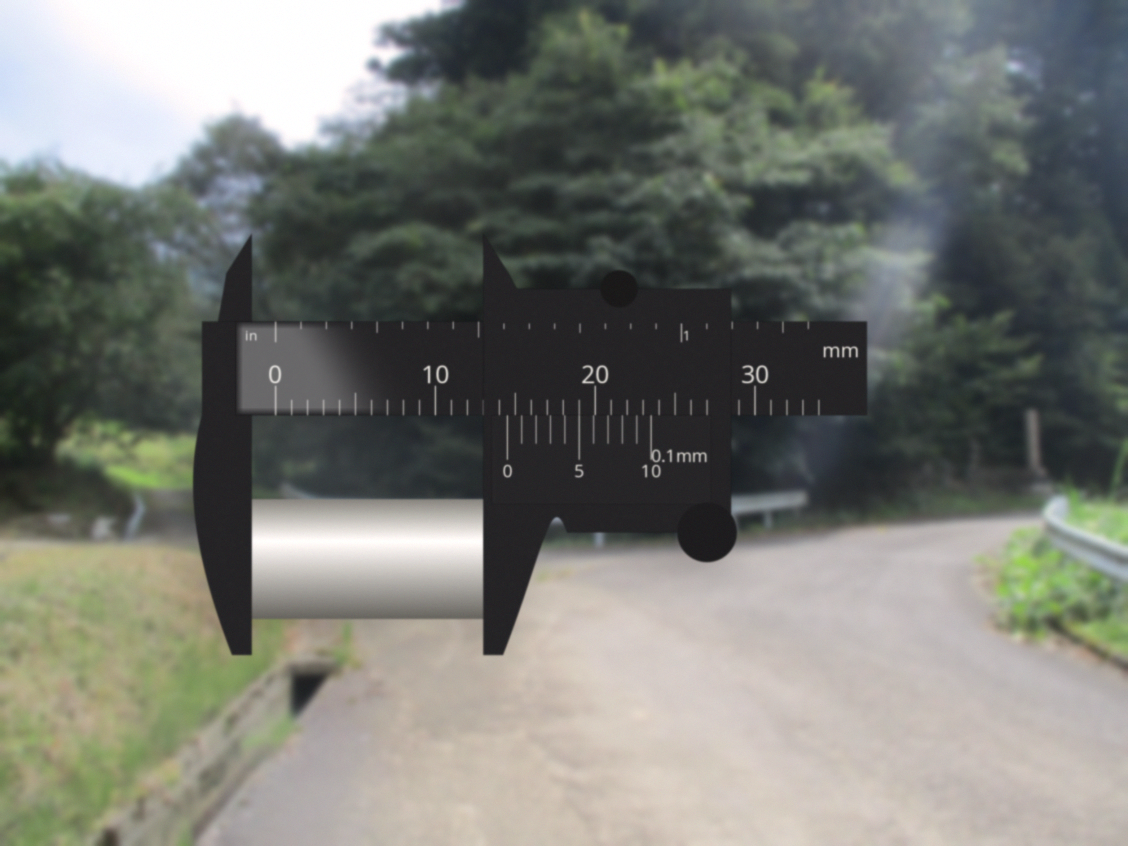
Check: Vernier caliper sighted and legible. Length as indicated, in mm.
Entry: 14.5 mm
